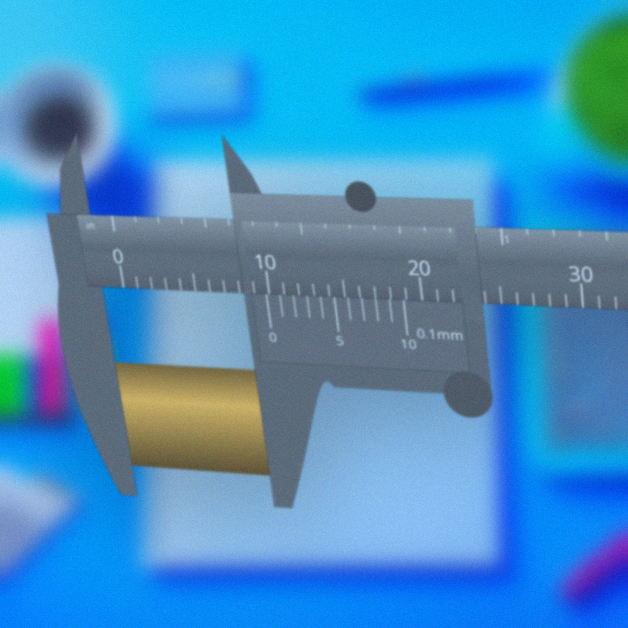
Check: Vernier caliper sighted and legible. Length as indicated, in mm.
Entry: 9.8 mm
